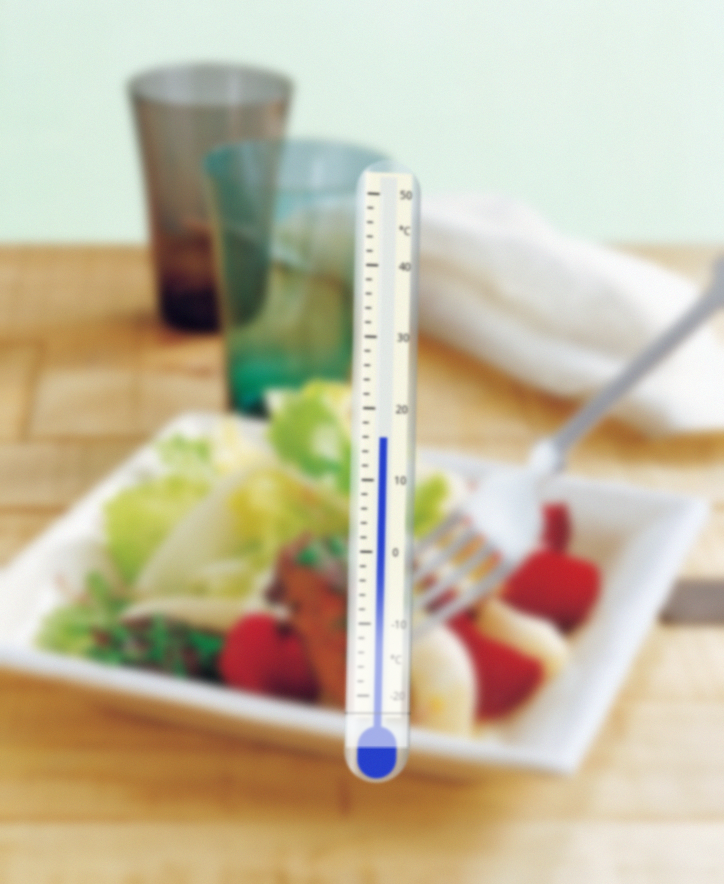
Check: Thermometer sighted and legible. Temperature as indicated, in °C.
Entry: 16 °C
